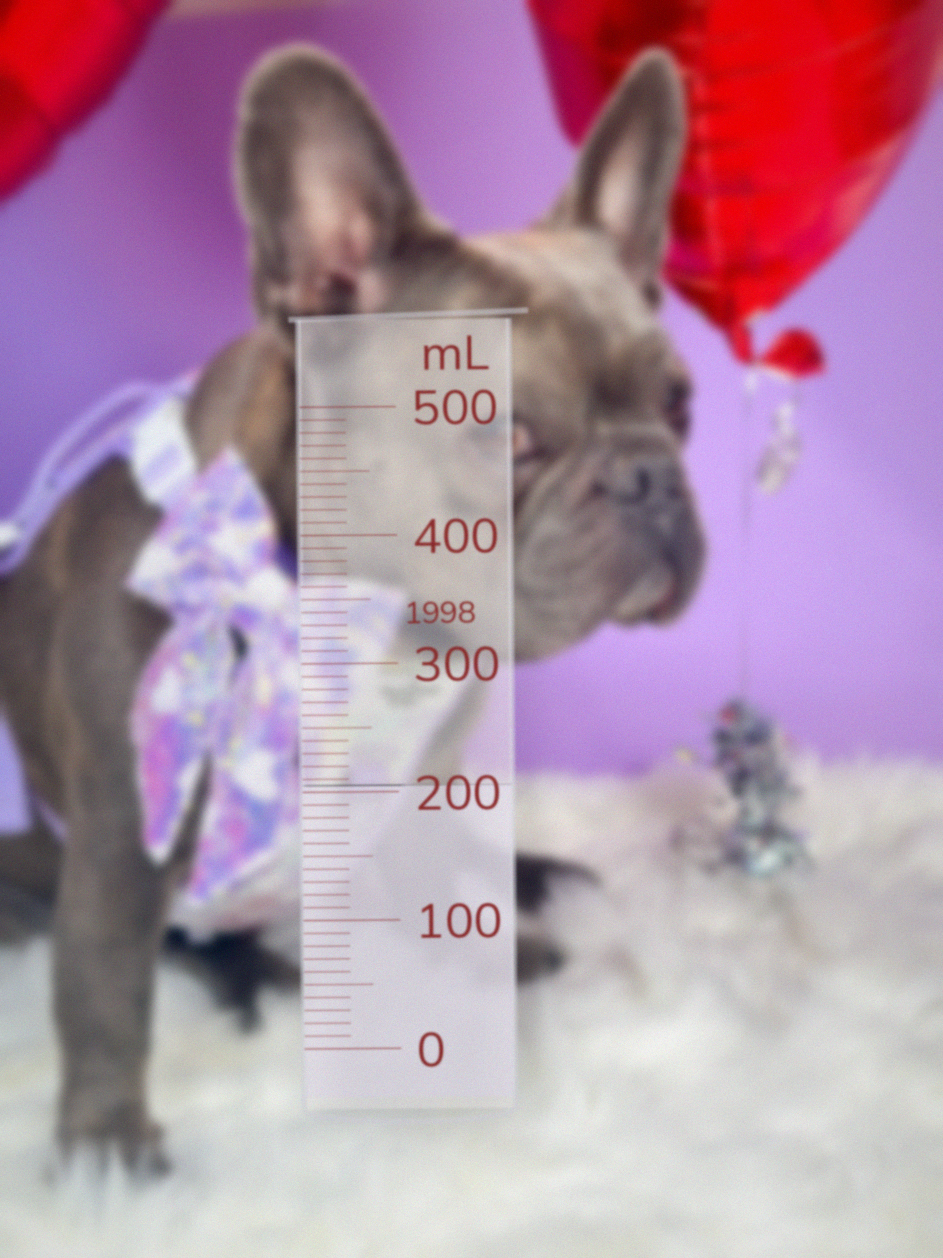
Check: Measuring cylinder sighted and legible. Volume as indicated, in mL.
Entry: 205 mL
